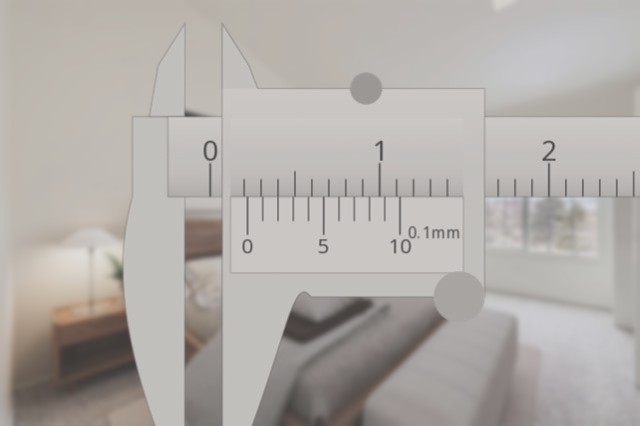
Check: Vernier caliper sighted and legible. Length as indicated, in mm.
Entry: 2.2 mm
